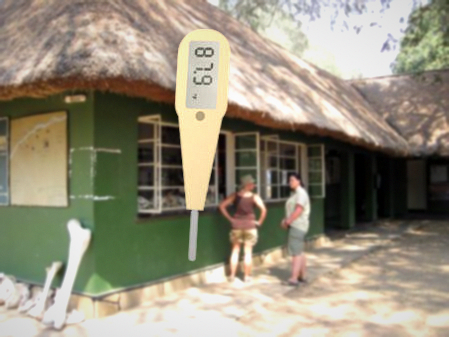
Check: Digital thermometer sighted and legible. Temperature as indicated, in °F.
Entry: 87.9 °F
